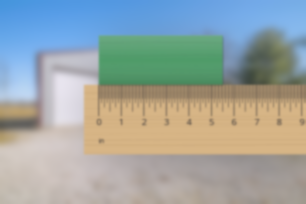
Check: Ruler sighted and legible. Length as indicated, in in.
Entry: 5.5 in
